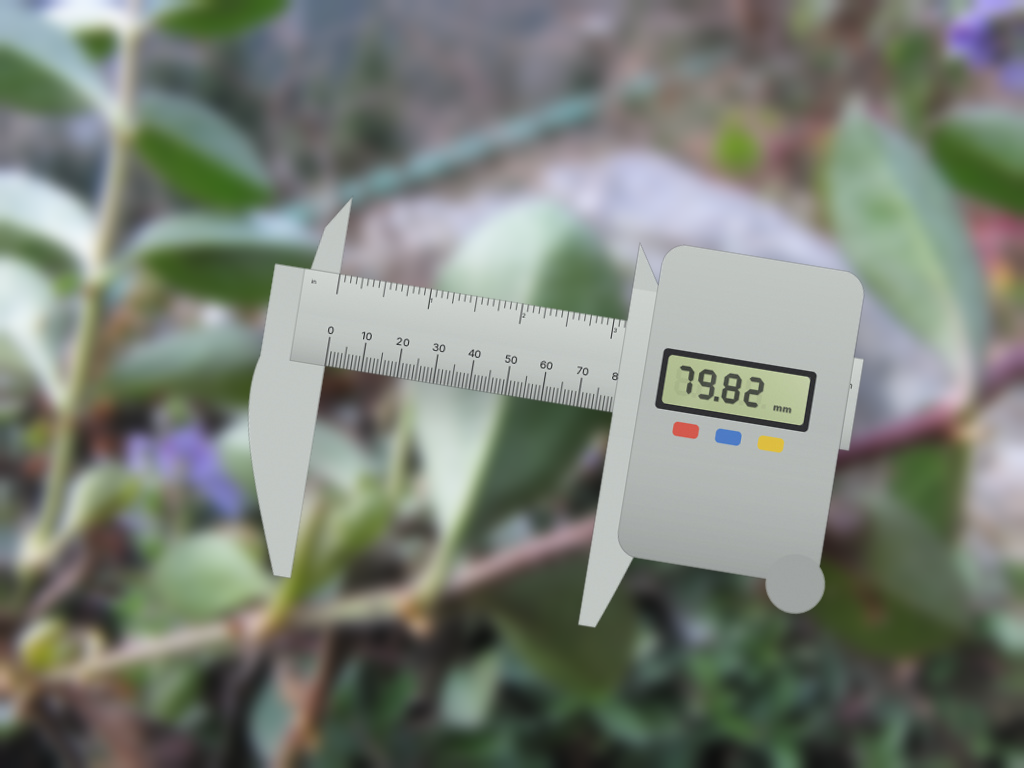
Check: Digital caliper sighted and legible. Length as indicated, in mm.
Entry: 79.82 mm
